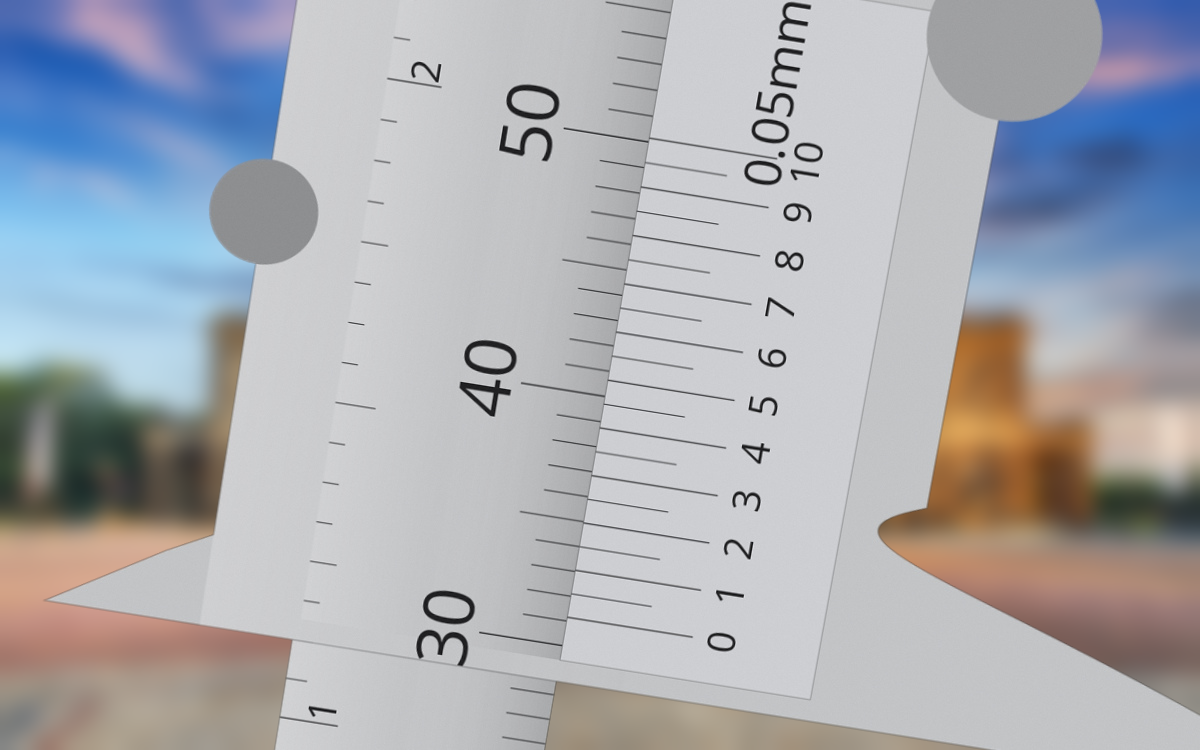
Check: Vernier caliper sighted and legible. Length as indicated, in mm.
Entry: 31.15 mm
